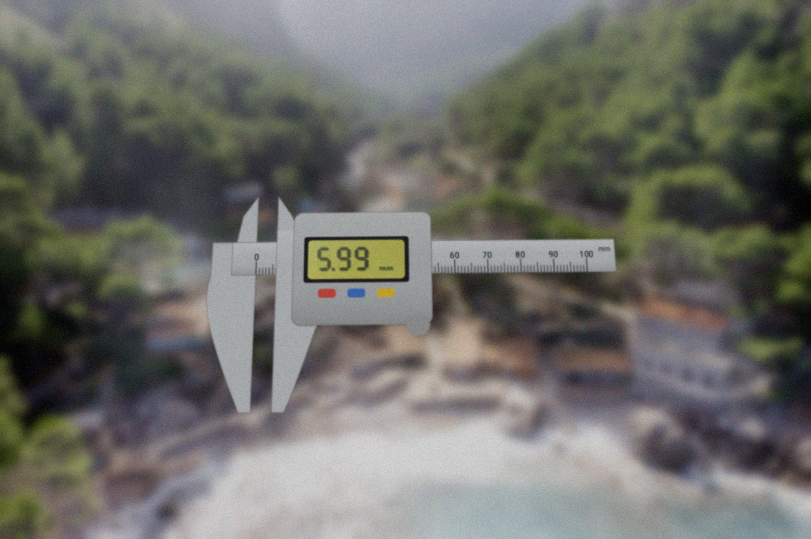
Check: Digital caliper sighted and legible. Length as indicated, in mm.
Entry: 5.99 mm
